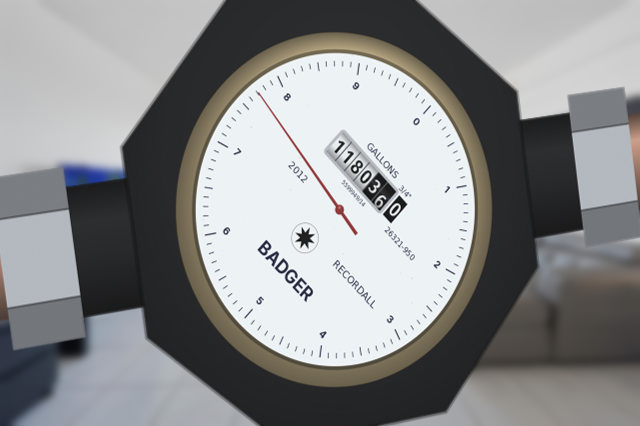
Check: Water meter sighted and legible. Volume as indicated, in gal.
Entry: 1180357.7 gal
